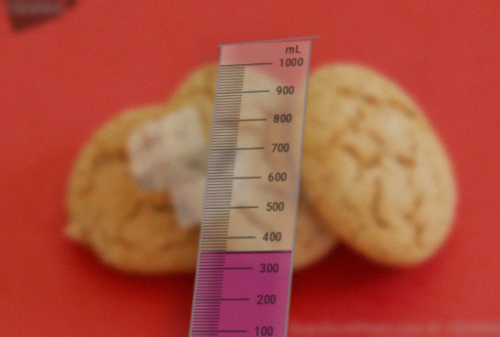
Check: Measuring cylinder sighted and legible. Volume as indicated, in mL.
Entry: 350 mL
